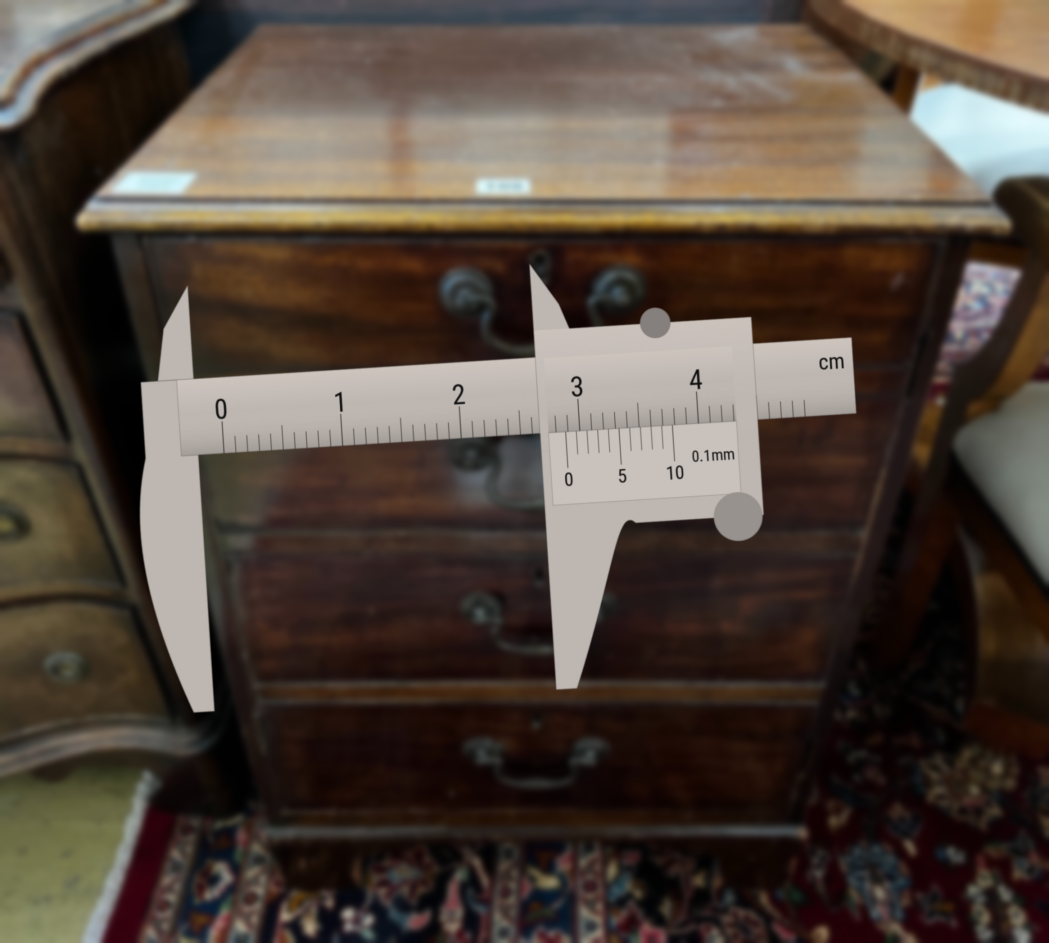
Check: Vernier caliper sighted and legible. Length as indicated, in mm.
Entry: 28.8 mm
